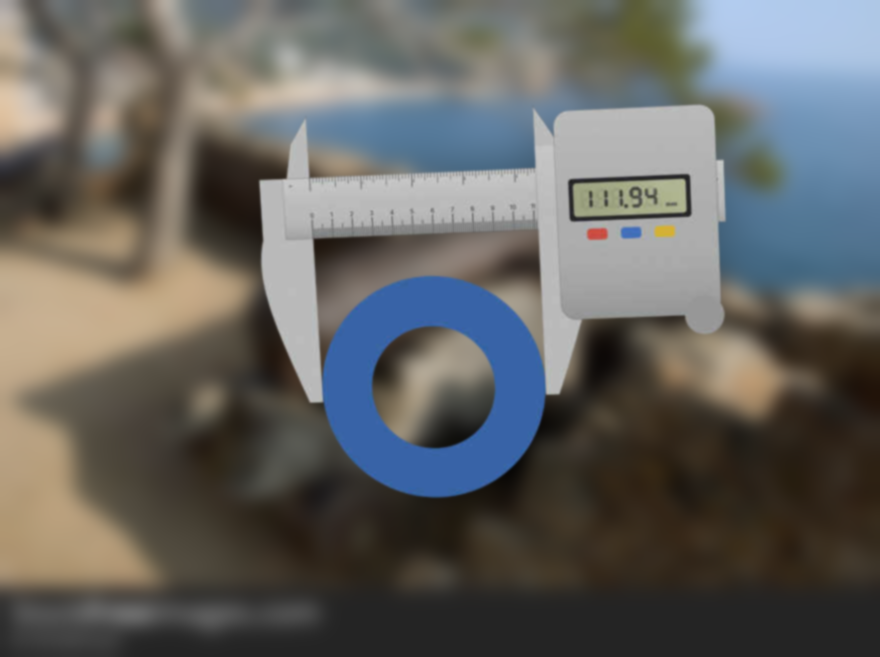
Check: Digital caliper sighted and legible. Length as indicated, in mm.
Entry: 111.94 mm
